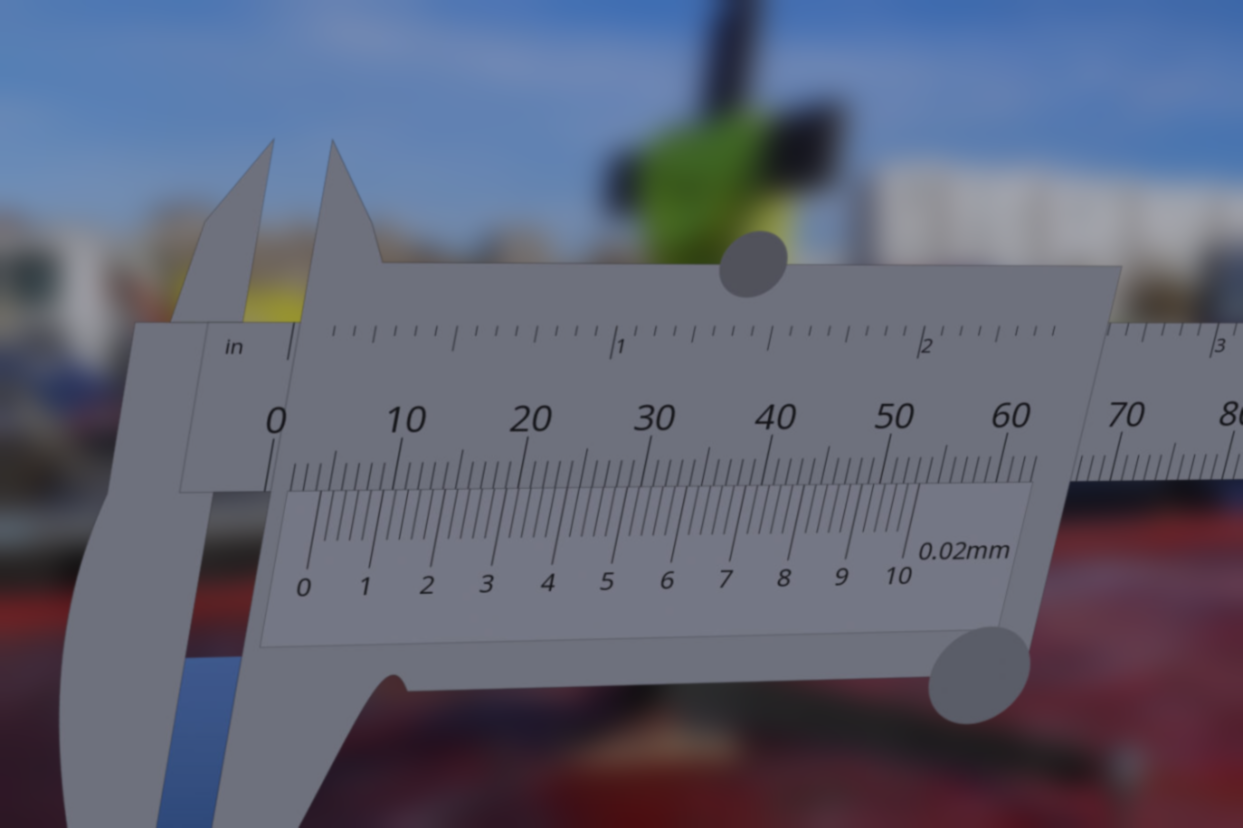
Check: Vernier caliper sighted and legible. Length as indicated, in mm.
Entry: 4.4 mm
